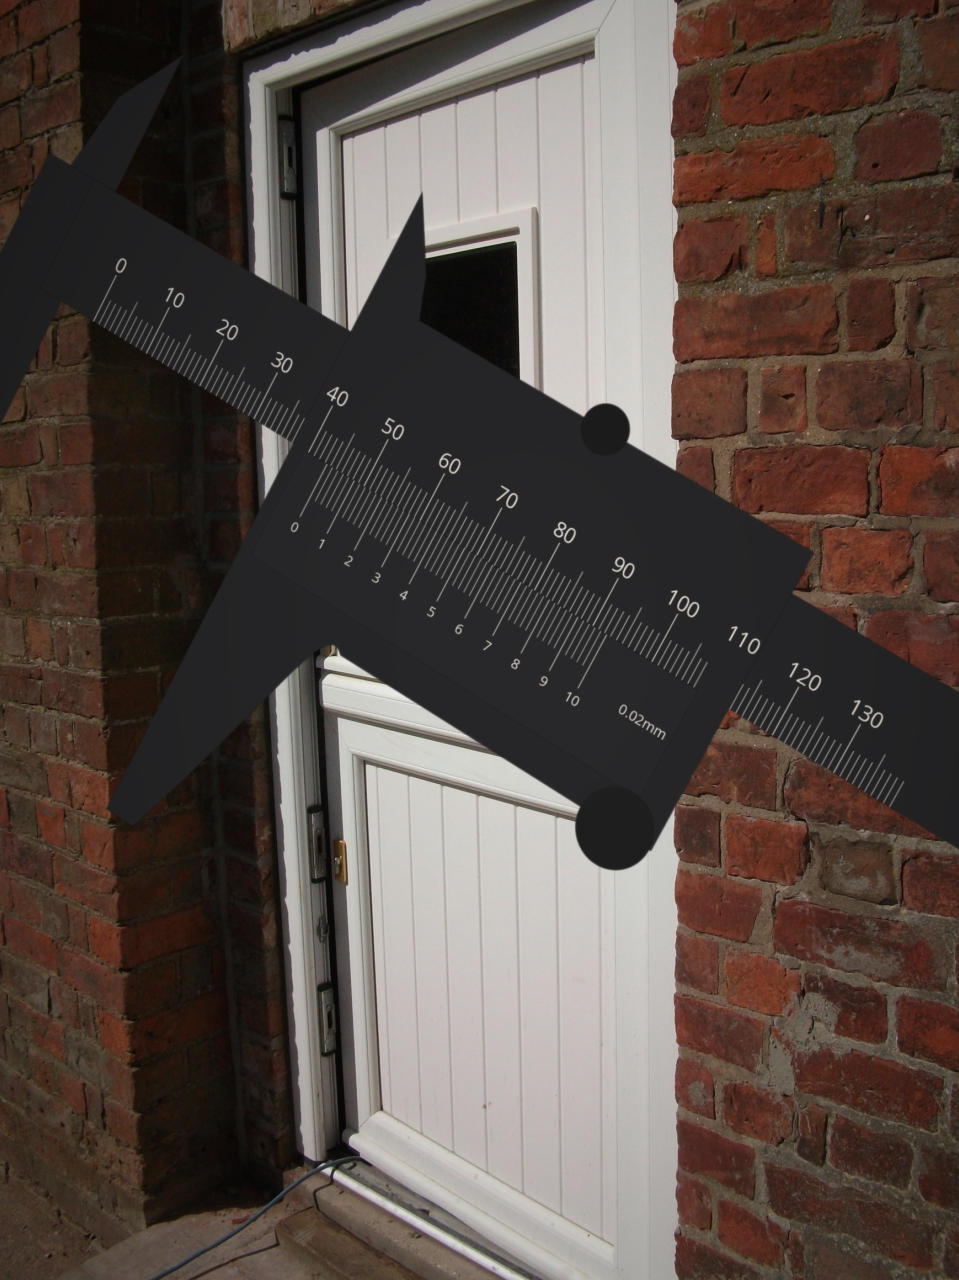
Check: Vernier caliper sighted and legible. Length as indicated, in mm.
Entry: 43.4 mm
